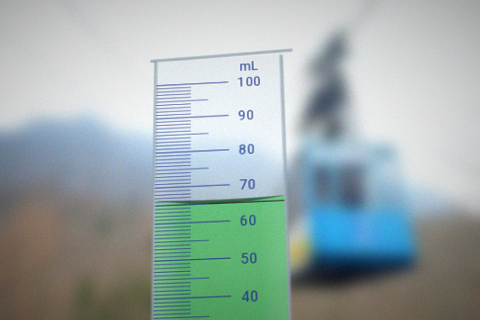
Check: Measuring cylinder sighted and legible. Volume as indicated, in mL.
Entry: 65 mL
